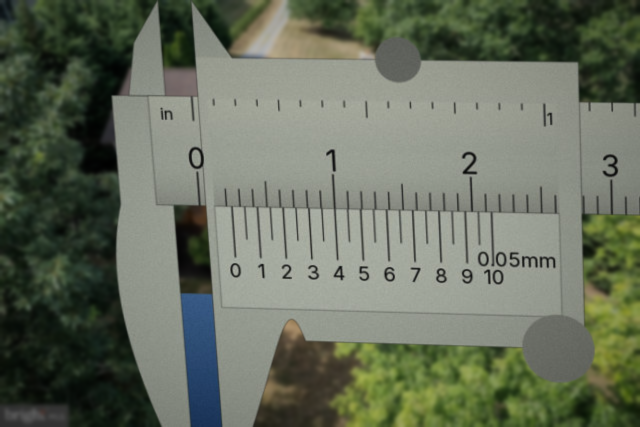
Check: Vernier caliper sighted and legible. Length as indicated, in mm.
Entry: 2.4 mm
